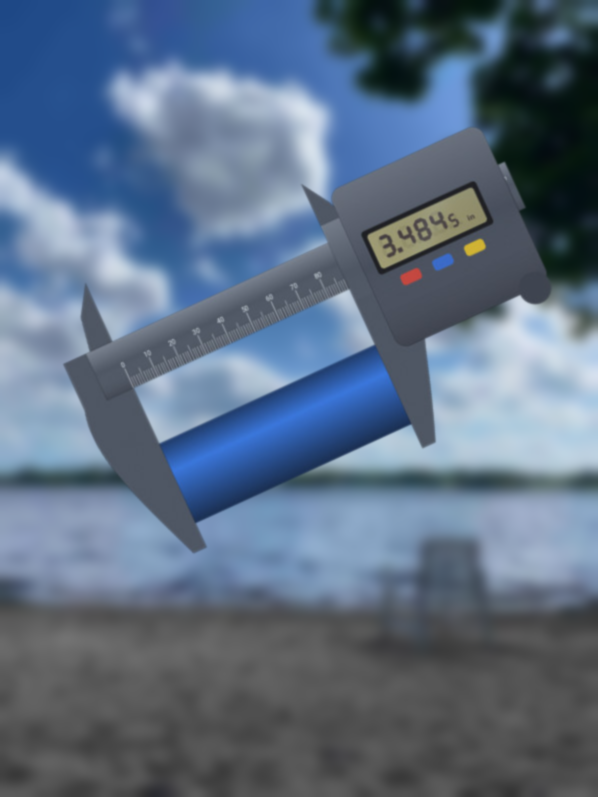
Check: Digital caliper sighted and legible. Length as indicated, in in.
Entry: 3.4845 in
